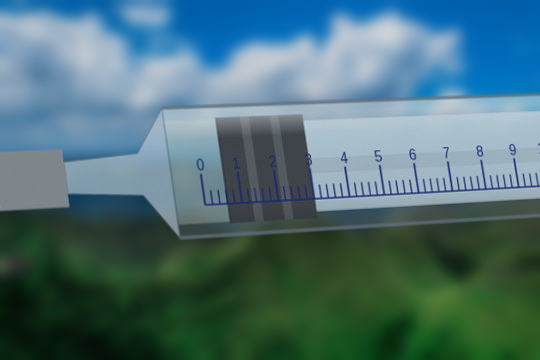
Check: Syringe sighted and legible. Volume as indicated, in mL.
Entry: 0.6 mL
